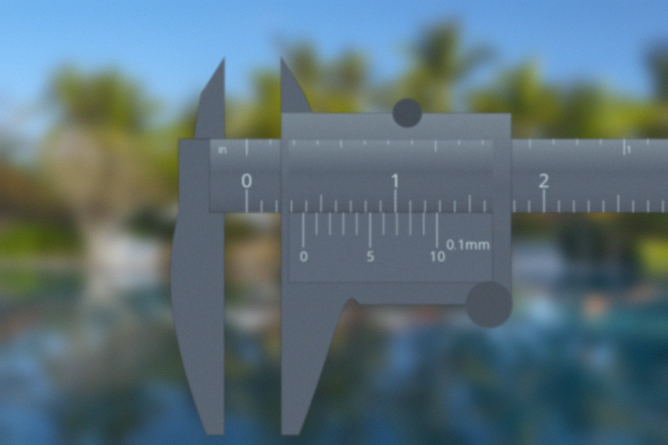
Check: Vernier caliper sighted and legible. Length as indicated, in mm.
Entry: 3.8 mm
